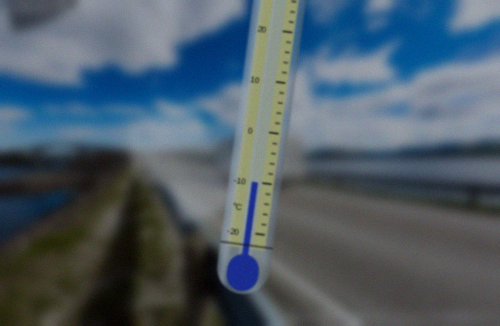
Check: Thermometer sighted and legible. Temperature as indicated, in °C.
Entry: -10 °C
